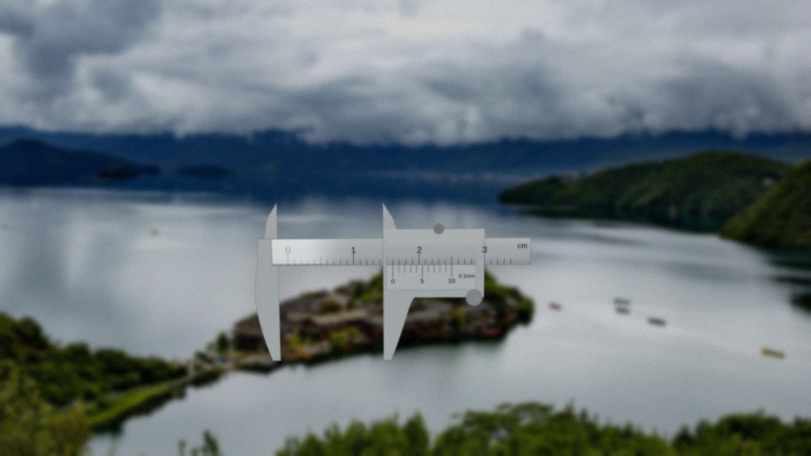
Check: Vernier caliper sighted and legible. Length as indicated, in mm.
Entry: 16.0 mm
